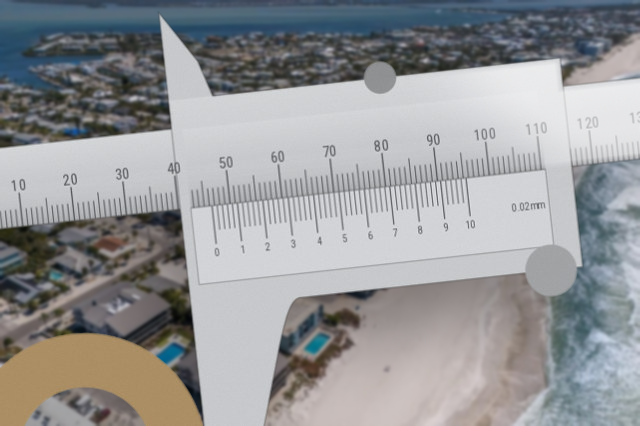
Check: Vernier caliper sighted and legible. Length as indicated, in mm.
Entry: 46.5 mm
